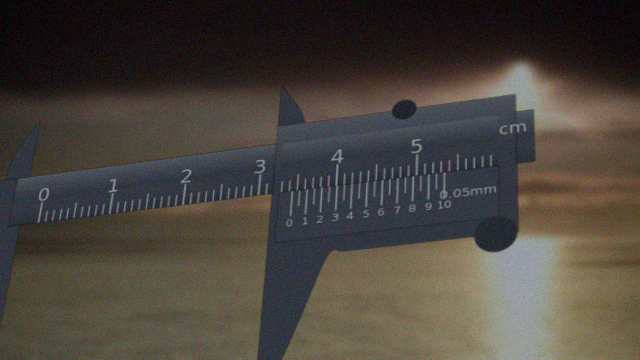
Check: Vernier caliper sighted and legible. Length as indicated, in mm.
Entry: 34.4 mm
